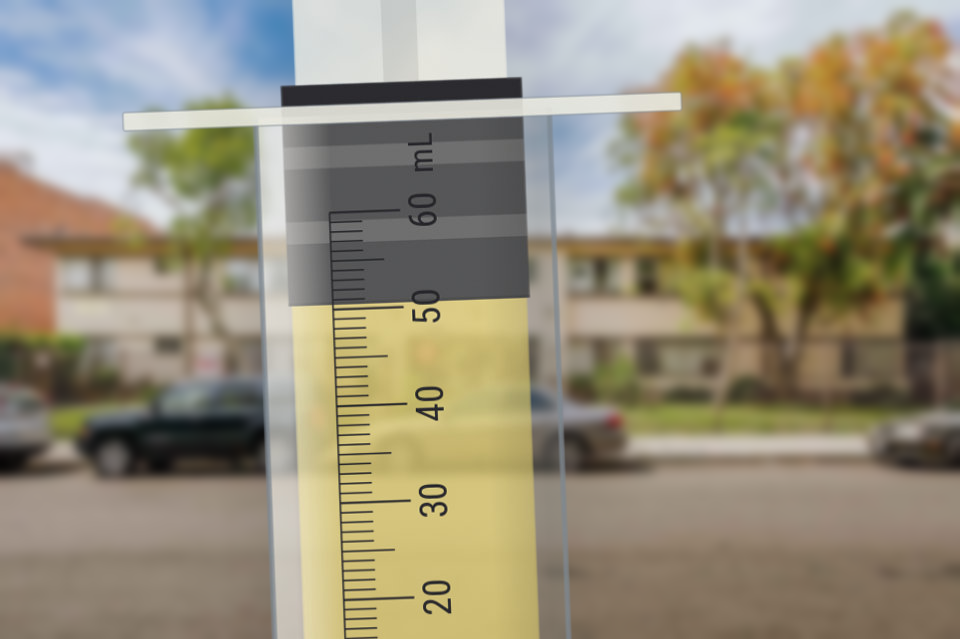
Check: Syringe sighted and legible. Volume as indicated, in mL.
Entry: 50.5 mL
